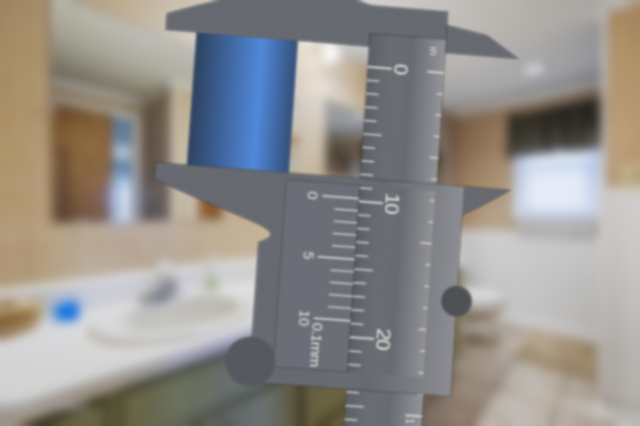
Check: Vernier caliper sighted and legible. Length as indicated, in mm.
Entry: 9.8 mm
